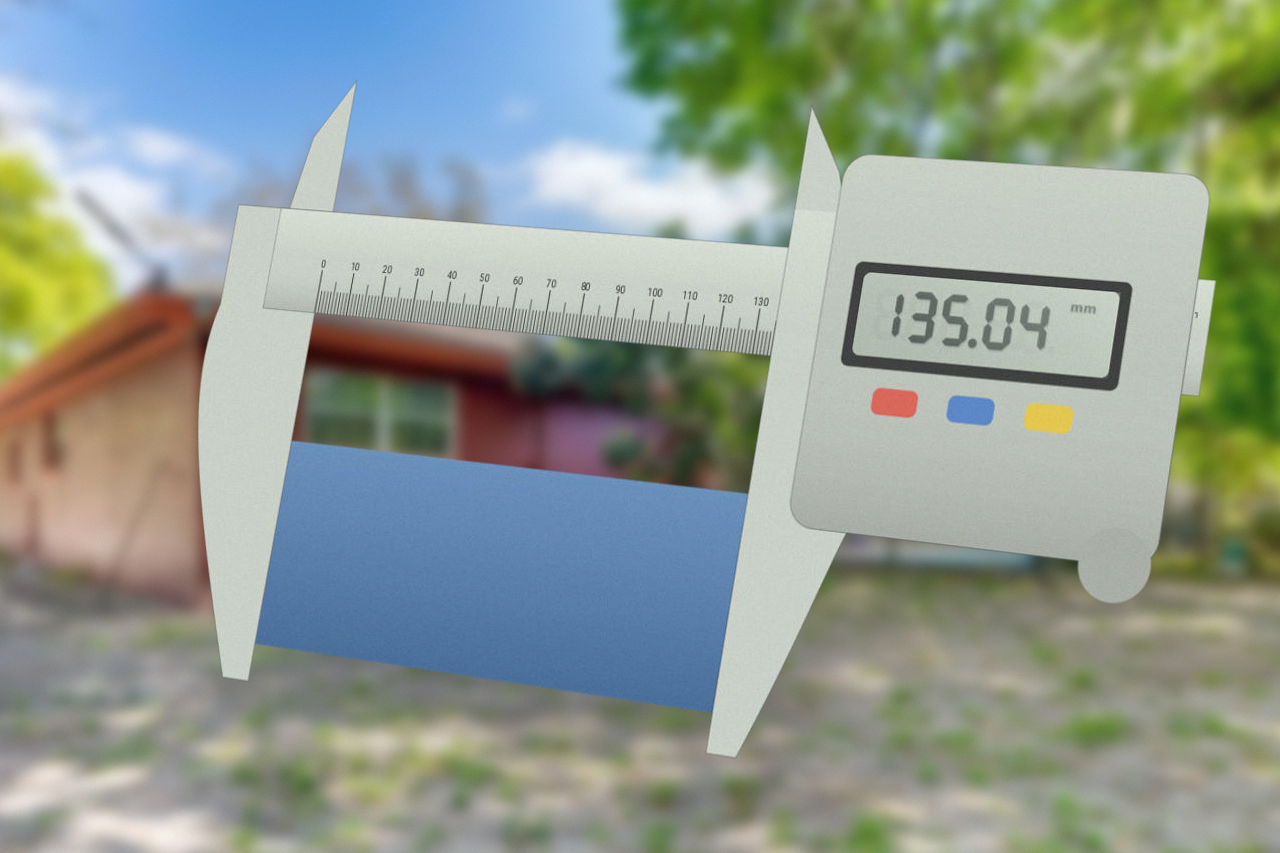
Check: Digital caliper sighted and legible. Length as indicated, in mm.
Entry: 135.04 mm
